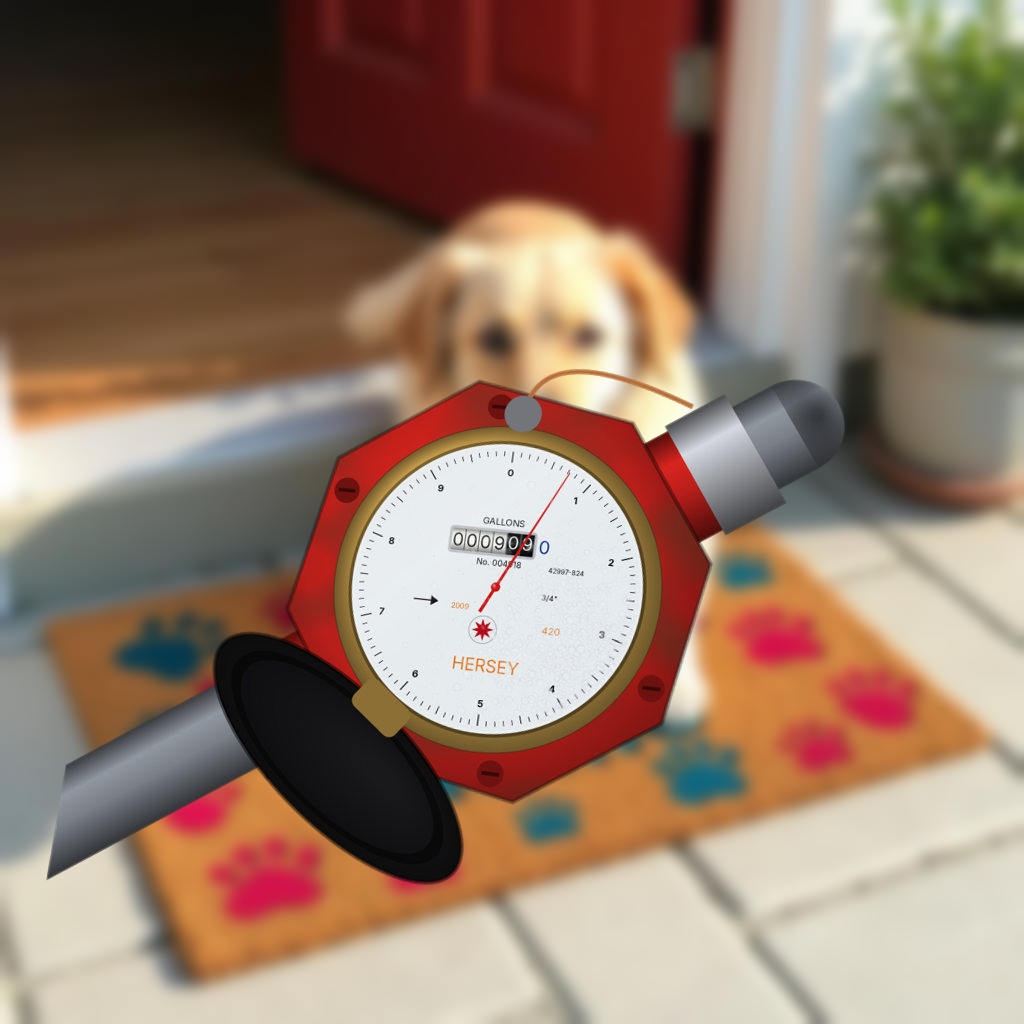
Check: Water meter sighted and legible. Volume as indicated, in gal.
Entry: 9090.7 gal
